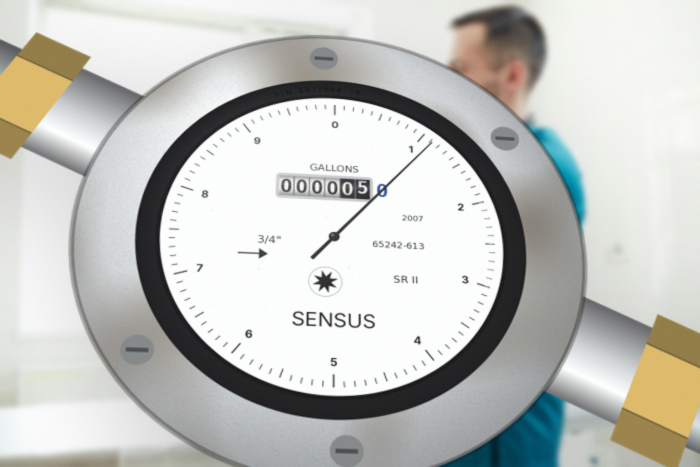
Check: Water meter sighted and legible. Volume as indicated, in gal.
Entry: 51.1 gal
